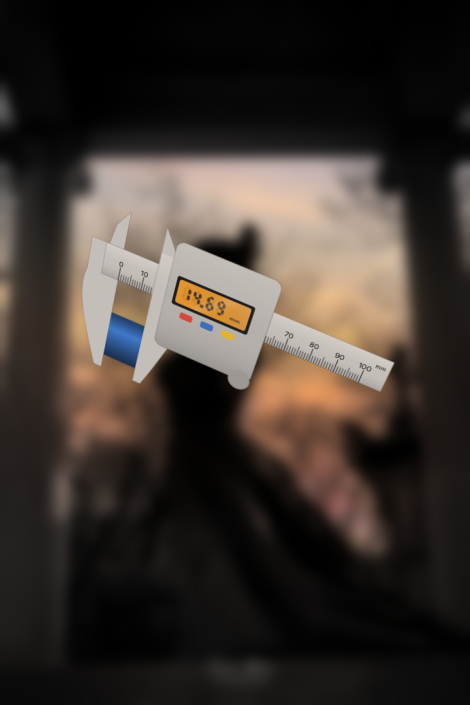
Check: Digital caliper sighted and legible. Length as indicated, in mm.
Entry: 14.69 mm
